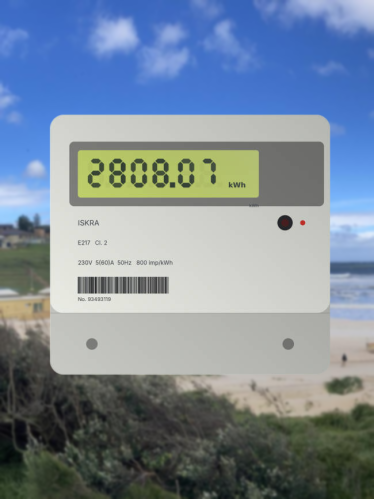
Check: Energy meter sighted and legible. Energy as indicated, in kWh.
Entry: 2808.07 kWh
